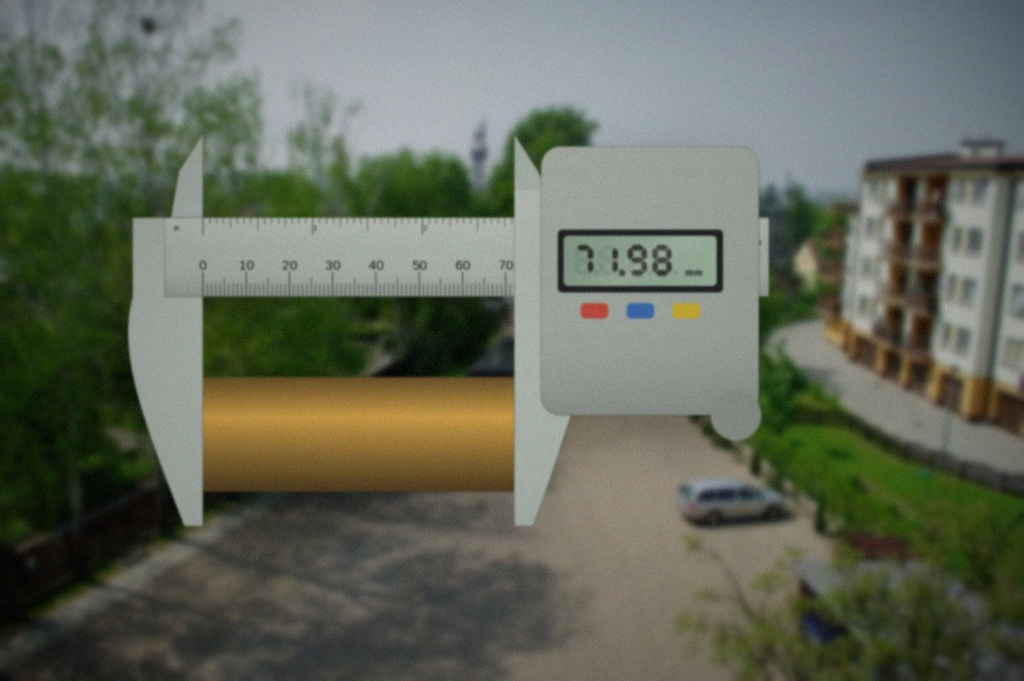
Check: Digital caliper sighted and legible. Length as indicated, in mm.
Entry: 71.98 mm
